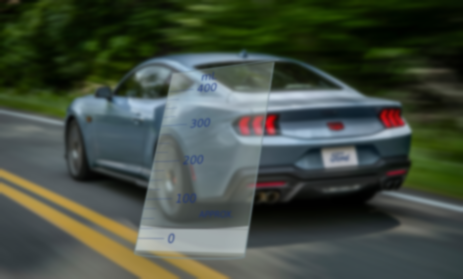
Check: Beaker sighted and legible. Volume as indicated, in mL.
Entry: 25 mL
